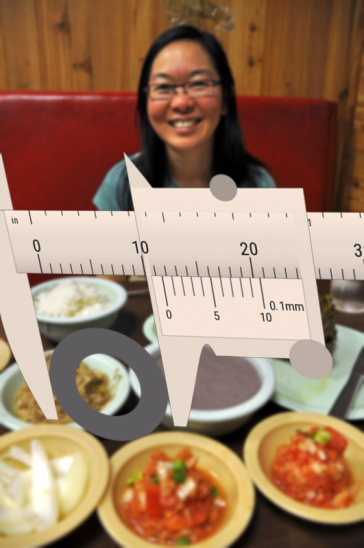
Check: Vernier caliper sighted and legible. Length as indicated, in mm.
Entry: 11.6 mm
